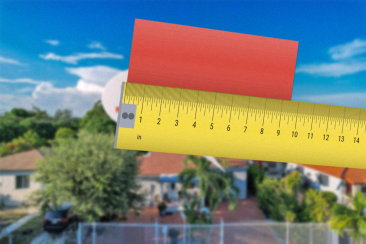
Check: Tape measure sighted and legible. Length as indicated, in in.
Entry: 9.5 in
